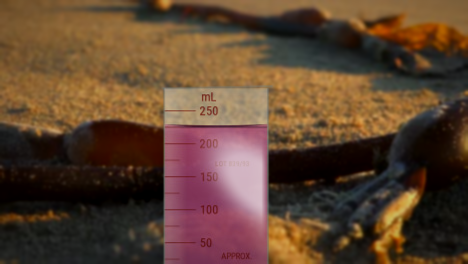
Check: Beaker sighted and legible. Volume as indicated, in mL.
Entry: 225 mL
